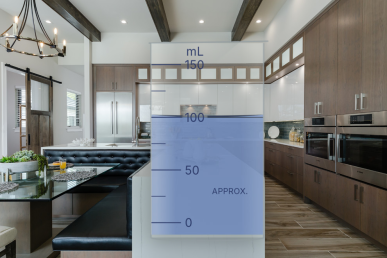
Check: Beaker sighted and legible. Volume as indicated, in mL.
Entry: 100 mL
